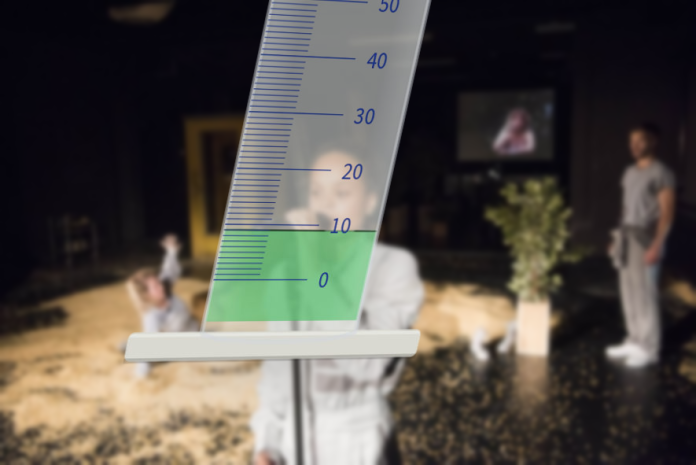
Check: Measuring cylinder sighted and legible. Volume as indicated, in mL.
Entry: 9 mL
